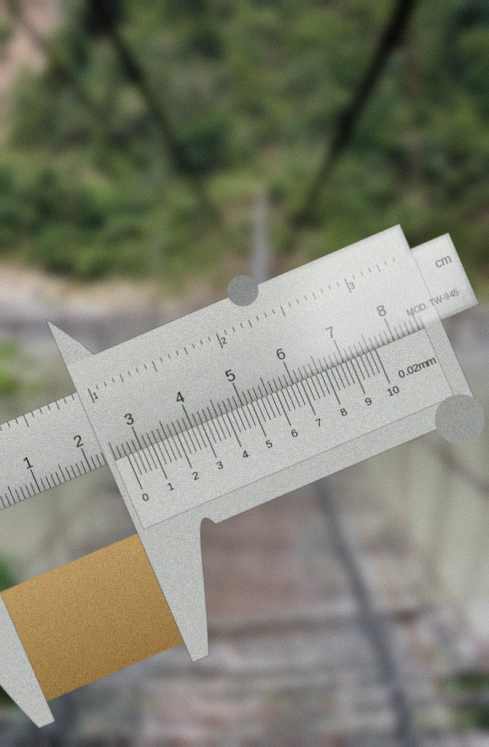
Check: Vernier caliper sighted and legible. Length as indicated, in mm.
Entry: 27.2 mm
